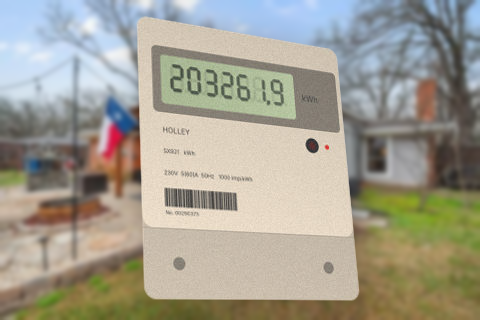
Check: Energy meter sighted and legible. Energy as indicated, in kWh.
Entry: 203261.9 kWh
